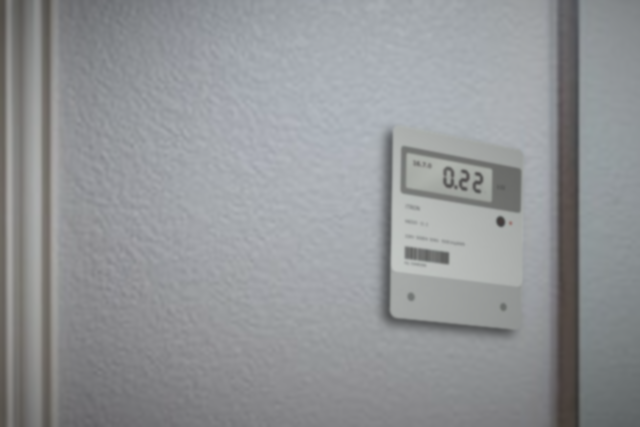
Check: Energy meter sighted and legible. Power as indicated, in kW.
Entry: 0.22 kW
